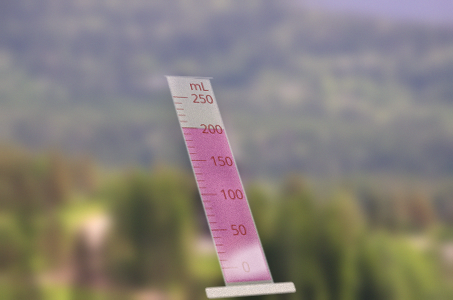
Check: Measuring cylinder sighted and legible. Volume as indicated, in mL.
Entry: 200 mL
